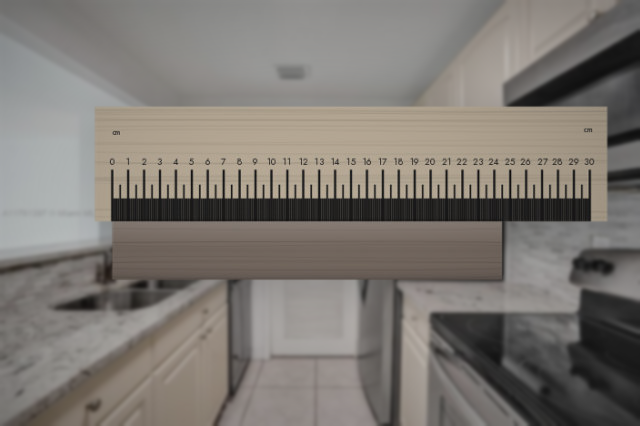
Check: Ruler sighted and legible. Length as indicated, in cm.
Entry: 24.5 cm
